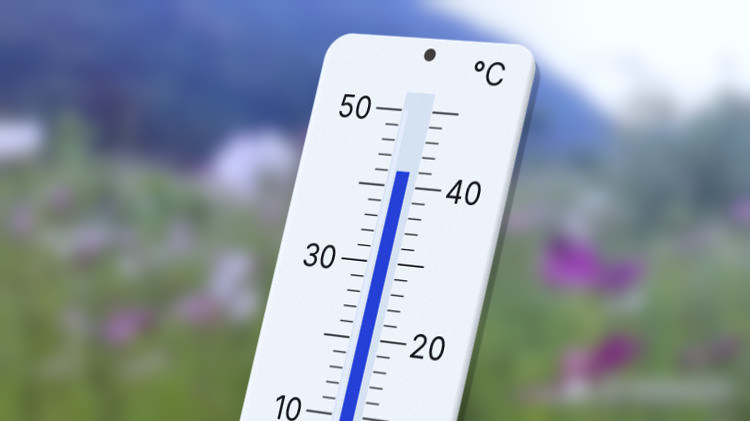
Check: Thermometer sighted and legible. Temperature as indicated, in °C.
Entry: 42 °C
